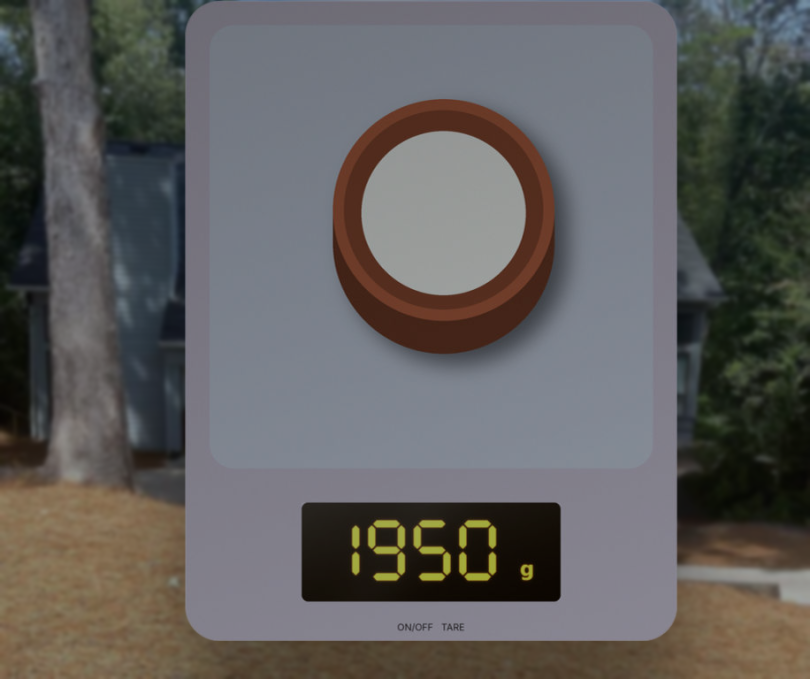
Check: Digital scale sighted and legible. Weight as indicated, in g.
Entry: 1950 g
